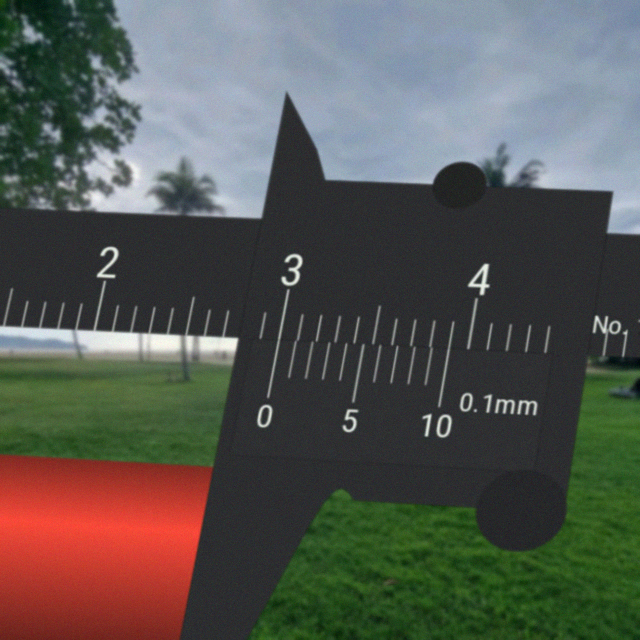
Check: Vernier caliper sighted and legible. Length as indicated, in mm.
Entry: 30.0 mm
